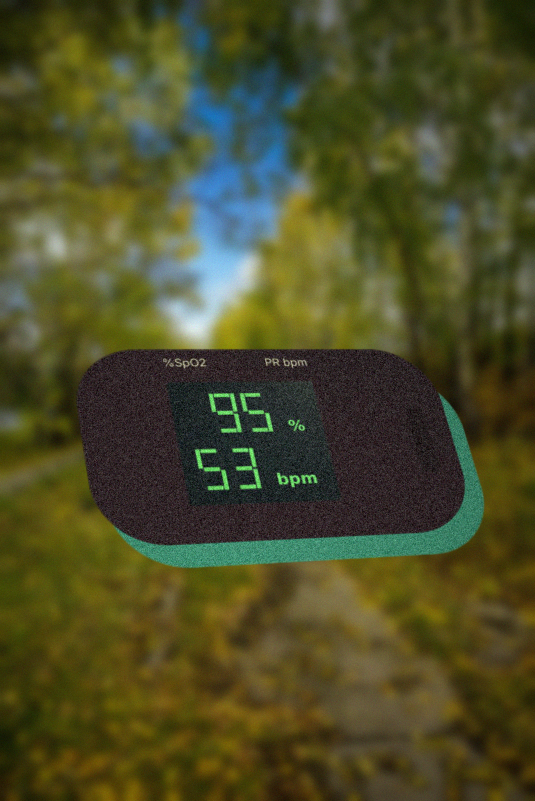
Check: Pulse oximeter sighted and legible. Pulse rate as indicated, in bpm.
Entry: 53 bpm
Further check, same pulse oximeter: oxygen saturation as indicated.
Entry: 95 %
